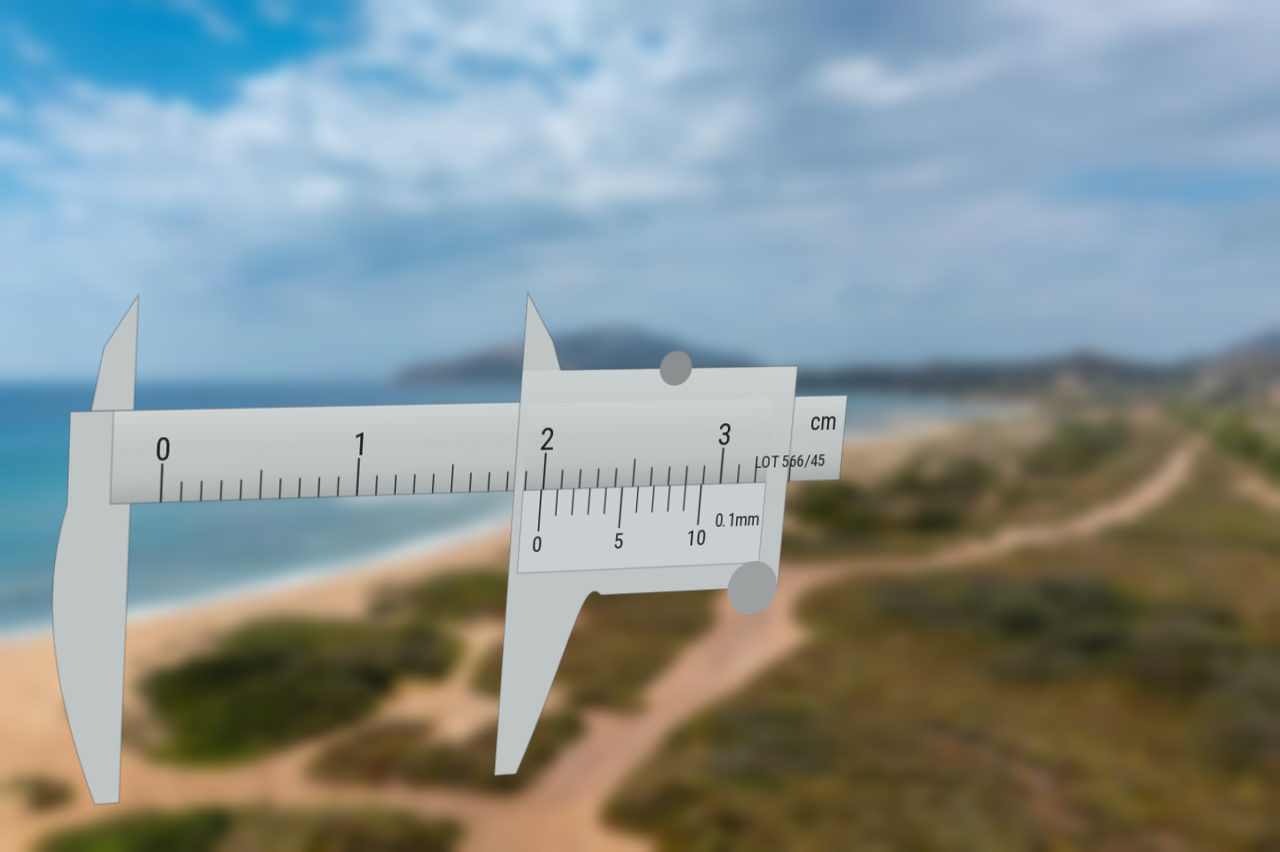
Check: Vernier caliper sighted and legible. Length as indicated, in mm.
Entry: 19.9 mm
